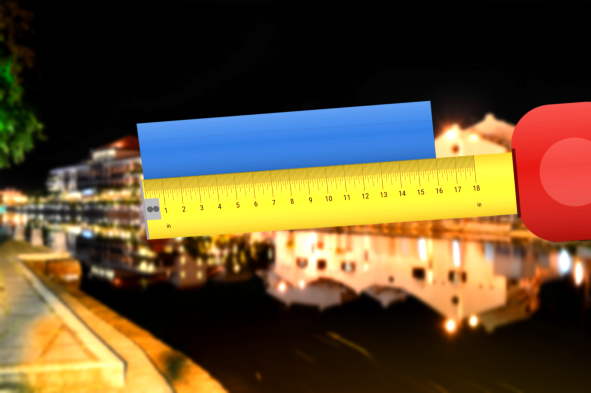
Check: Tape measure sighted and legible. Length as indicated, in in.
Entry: 16 in
